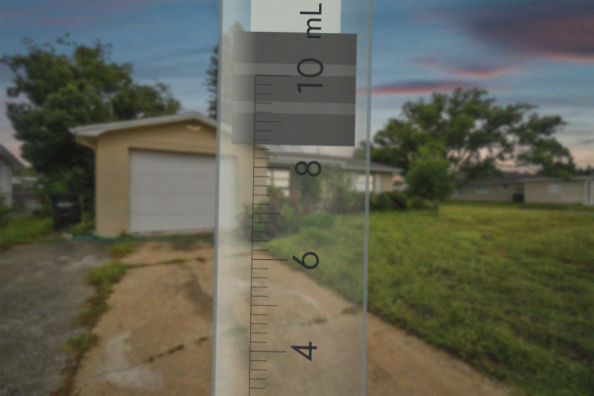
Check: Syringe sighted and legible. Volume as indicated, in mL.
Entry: 8.5 mL
